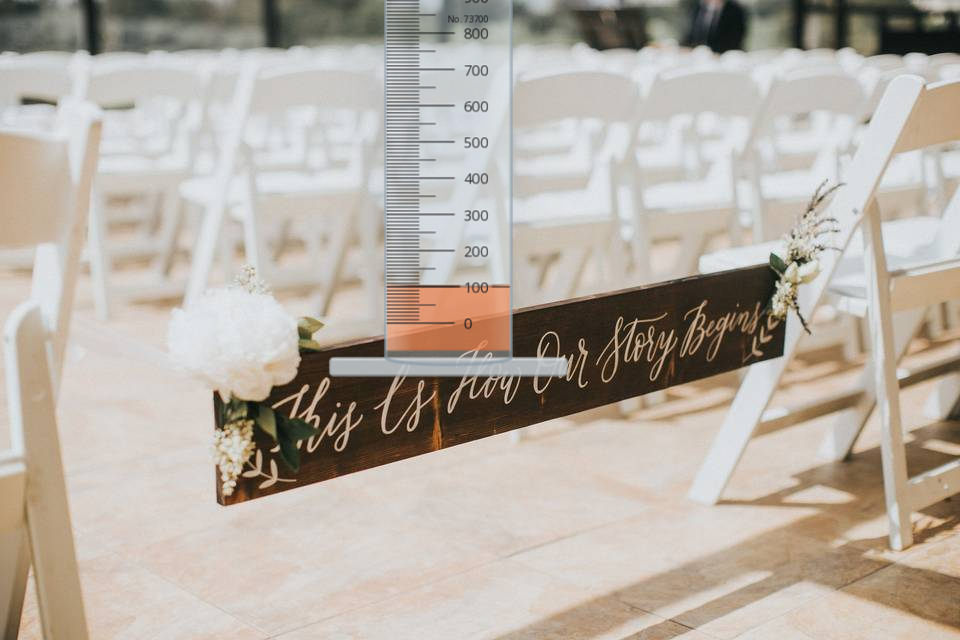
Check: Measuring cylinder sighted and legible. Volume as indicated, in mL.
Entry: 100 mL
